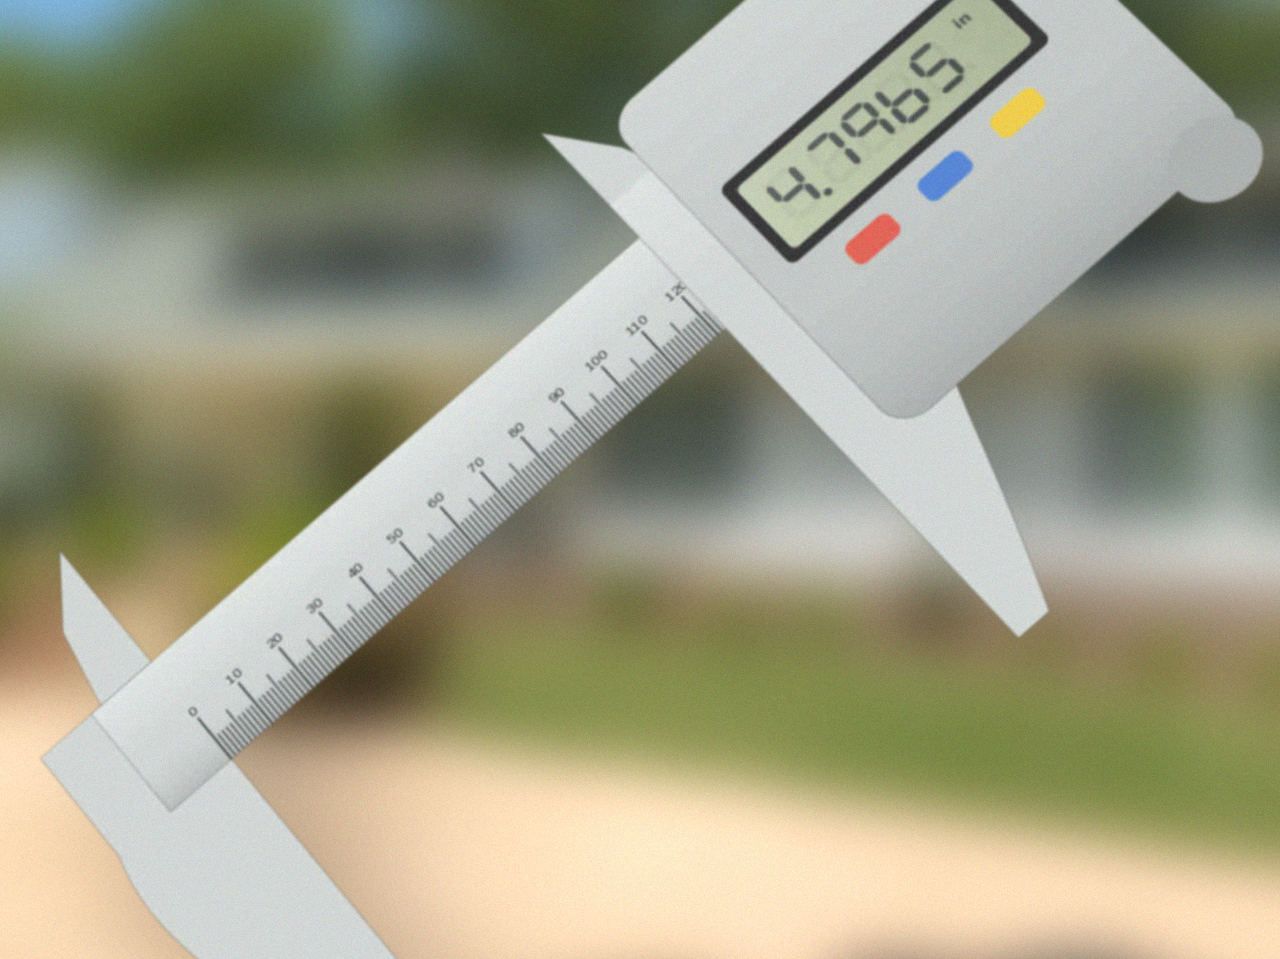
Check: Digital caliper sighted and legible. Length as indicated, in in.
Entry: 4.7965 in
